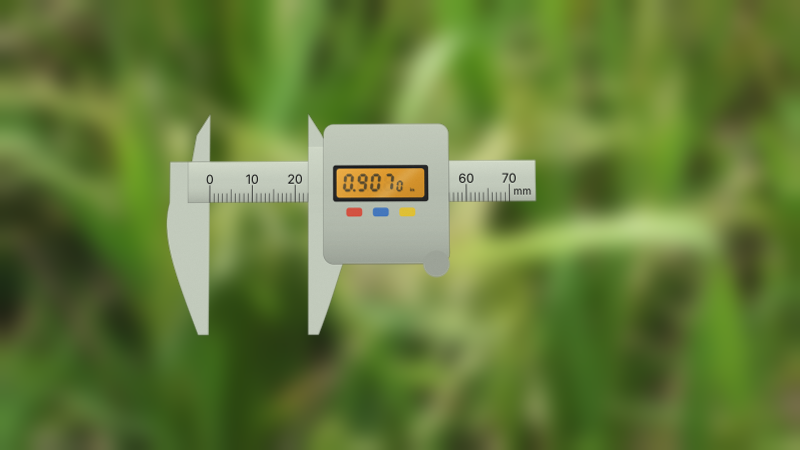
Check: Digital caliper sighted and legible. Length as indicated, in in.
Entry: 0.9070 in
